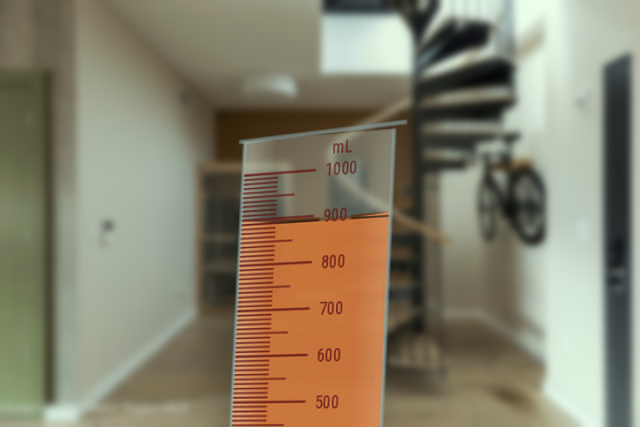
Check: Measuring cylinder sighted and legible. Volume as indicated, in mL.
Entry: 890 mL
